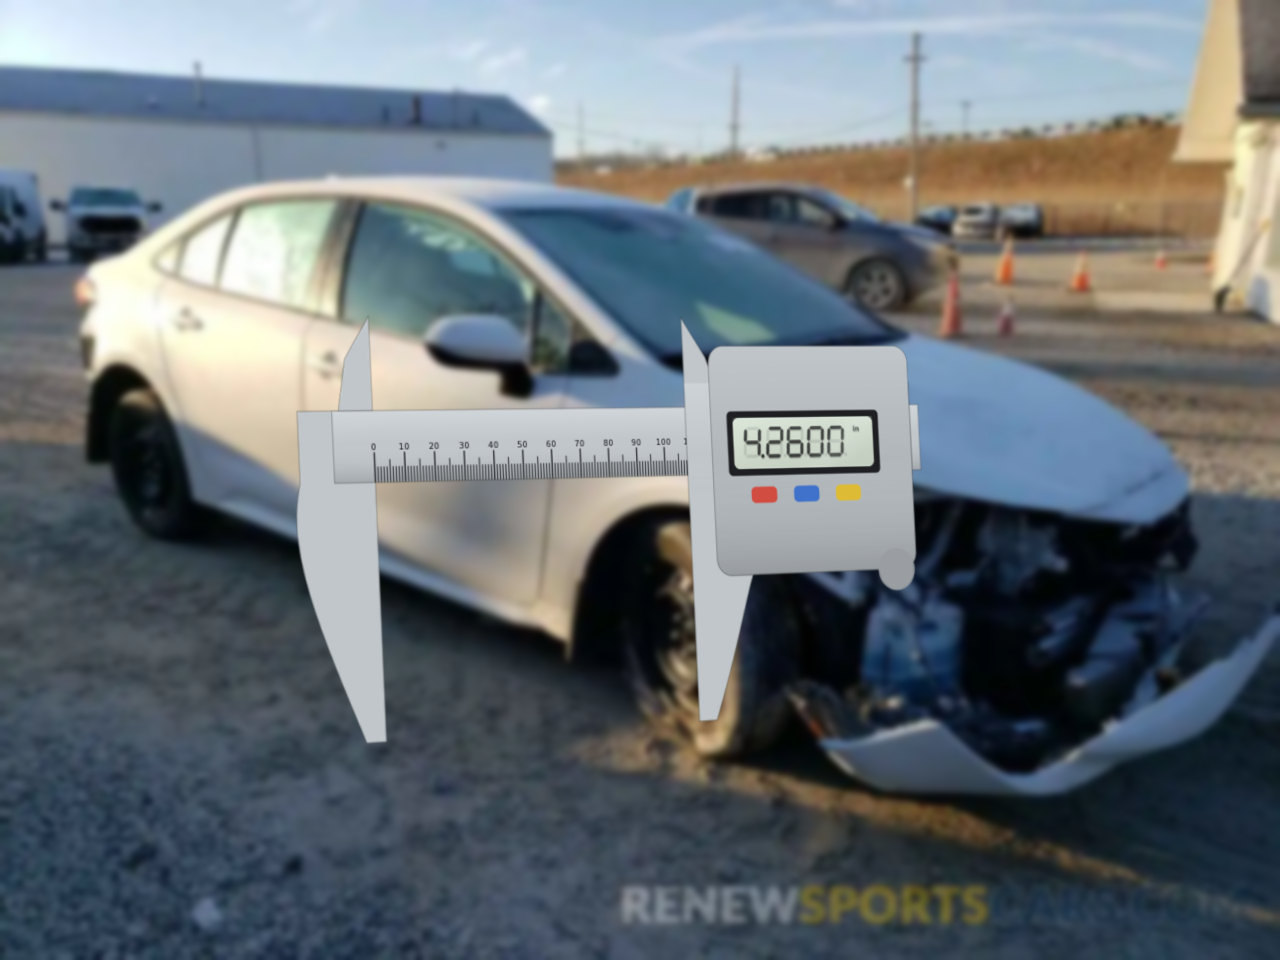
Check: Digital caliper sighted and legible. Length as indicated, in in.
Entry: 4.2600 in
